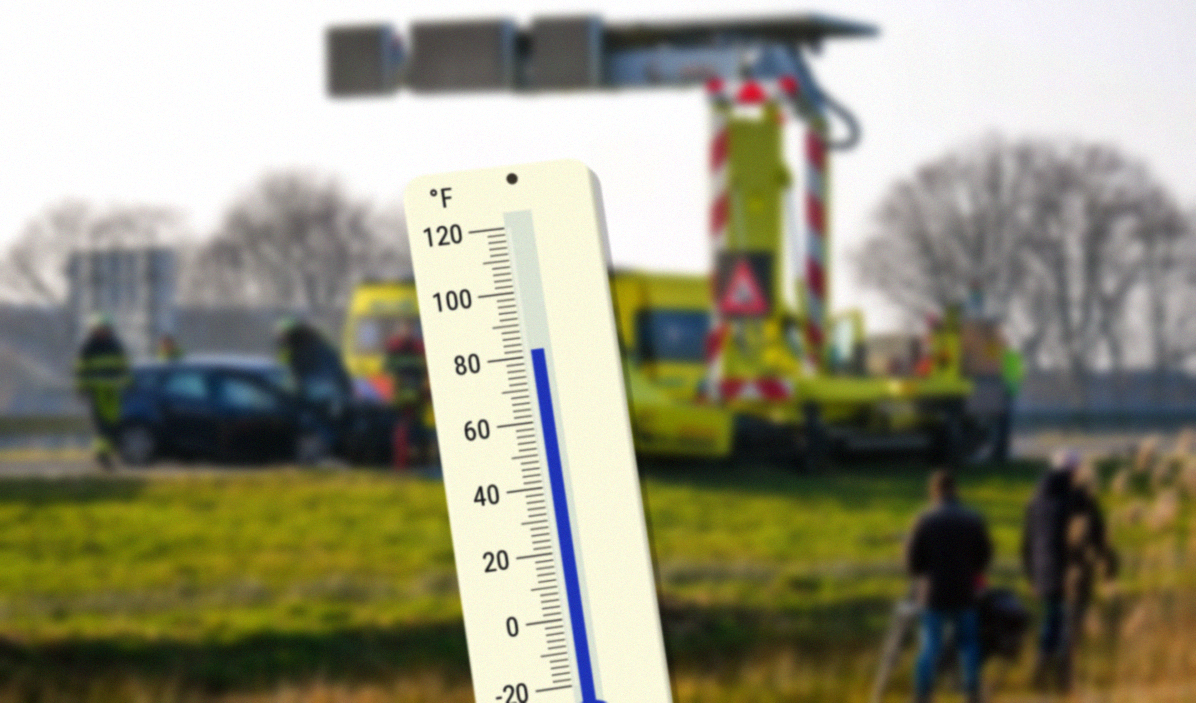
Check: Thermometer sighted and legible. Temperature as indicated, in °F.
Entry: 82 °F
